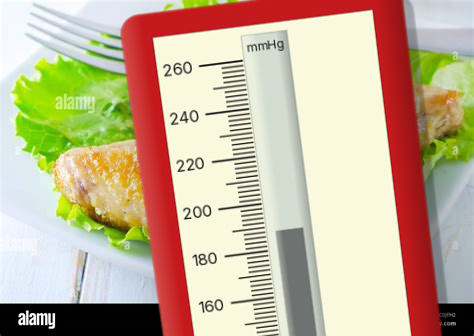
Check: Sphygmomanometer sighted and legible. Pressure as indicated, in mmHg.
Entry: 188 mmHg
